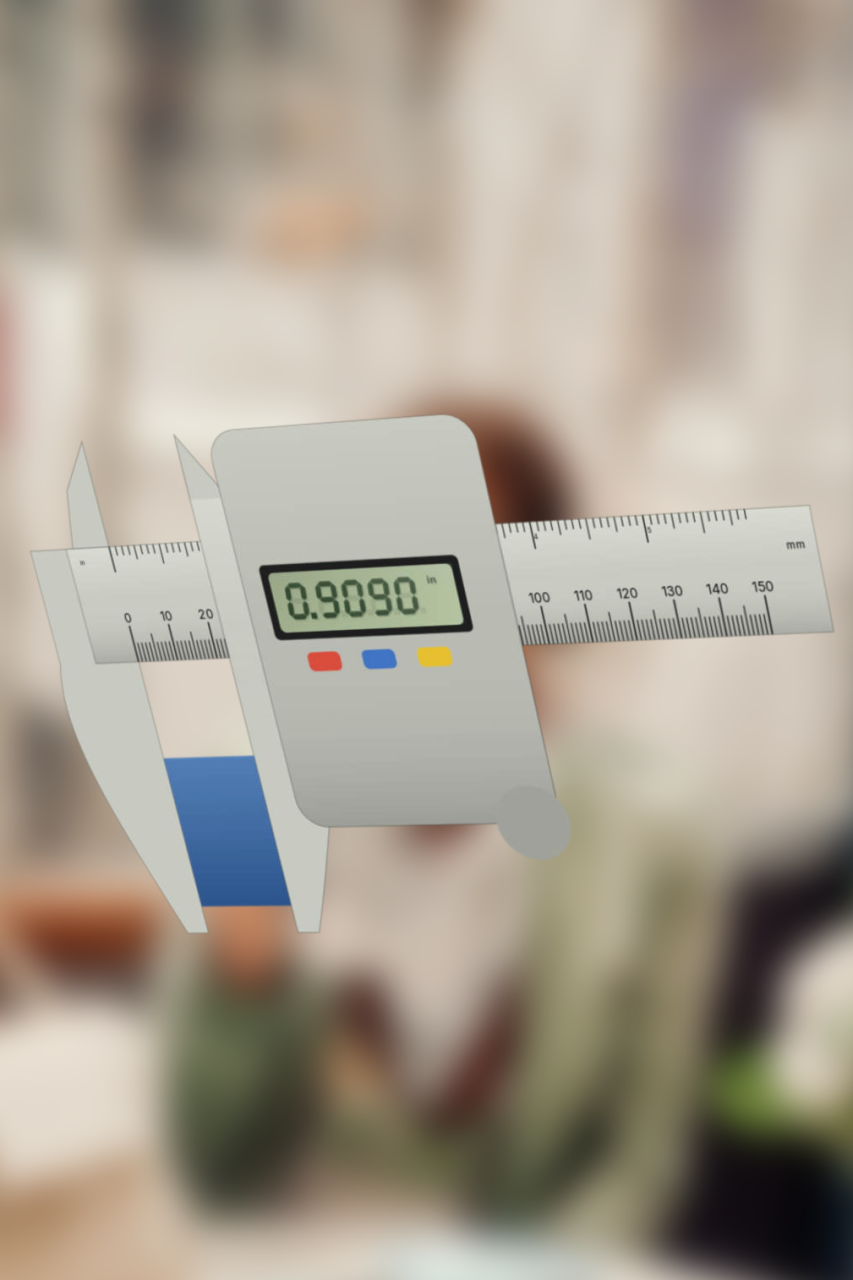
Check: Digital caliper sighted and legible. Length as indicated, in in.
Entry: 0.9090 in
